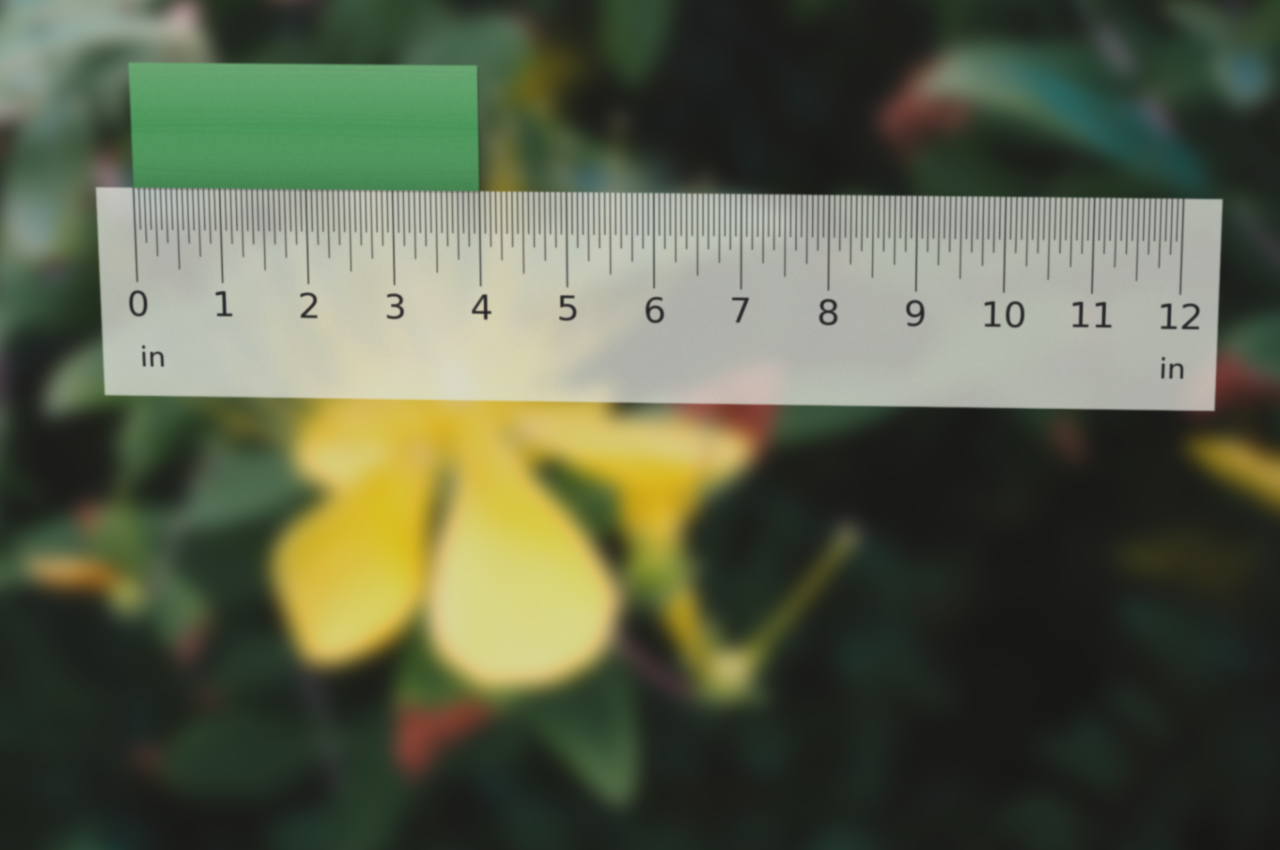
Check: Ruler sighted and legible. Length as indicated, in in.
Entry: 4 in
